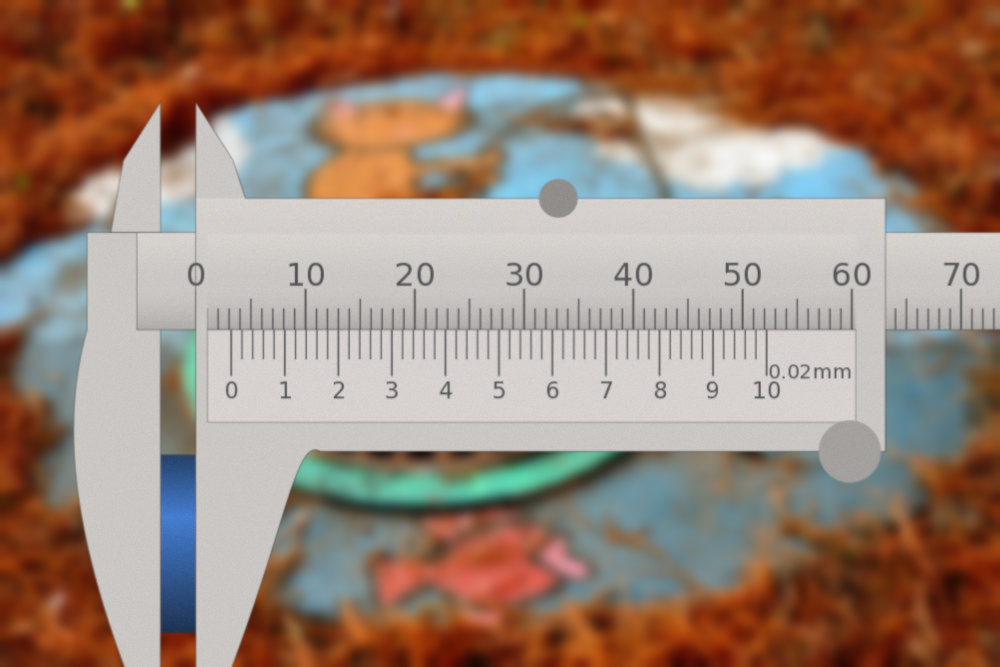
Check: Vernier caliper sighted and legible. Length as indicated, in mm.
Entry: 3.2 mm
